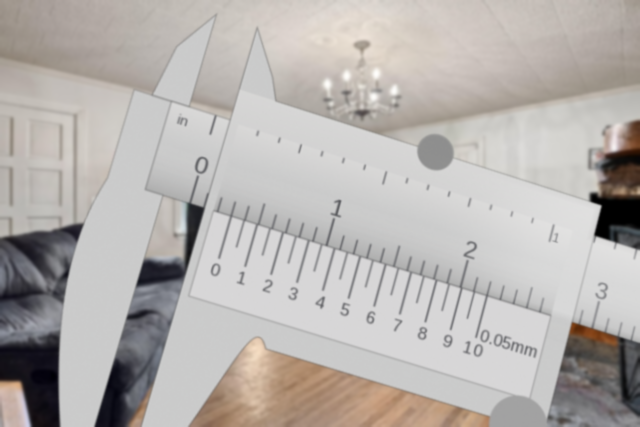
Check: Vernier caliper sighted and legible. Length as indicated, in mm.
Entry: 3.0 mm
